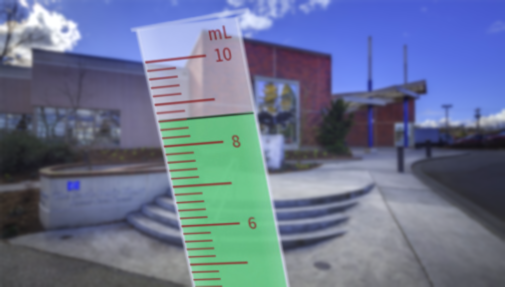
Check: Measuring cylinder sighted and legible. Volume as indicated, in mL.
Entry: 8.6 mL
